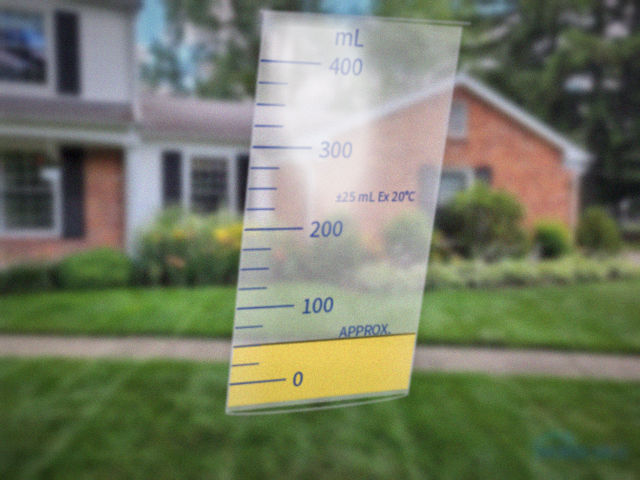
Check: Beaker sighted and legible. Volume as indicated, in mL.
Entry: 50 mL
